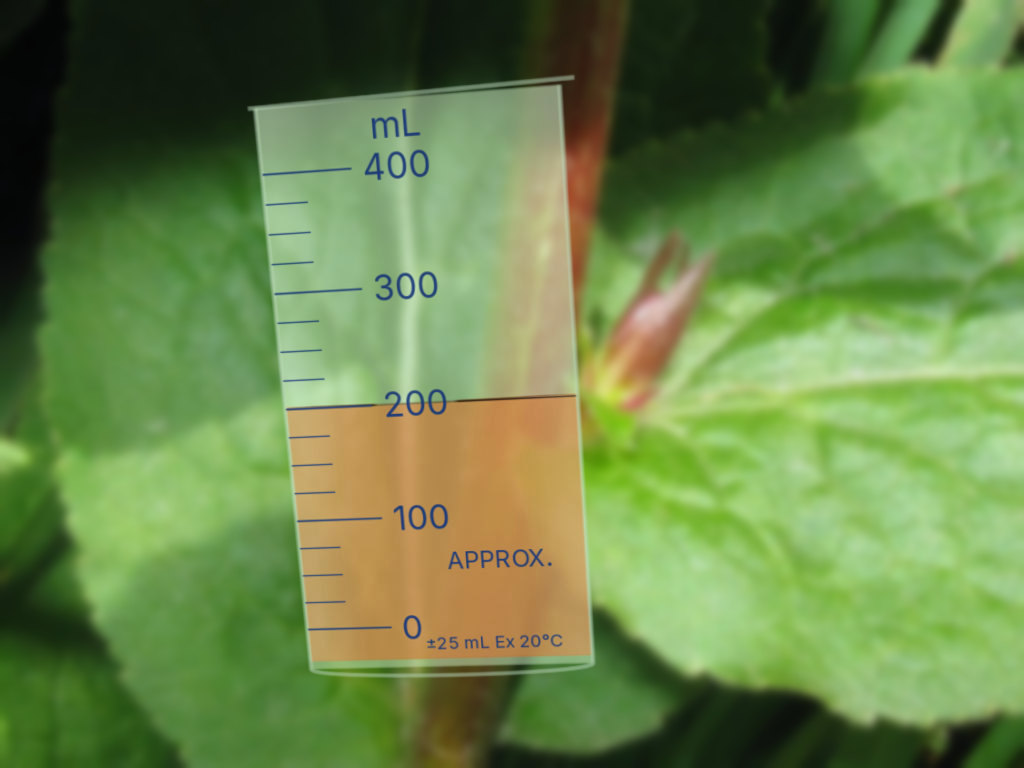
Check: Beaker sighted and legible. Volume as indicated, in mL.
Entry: 200 mL
